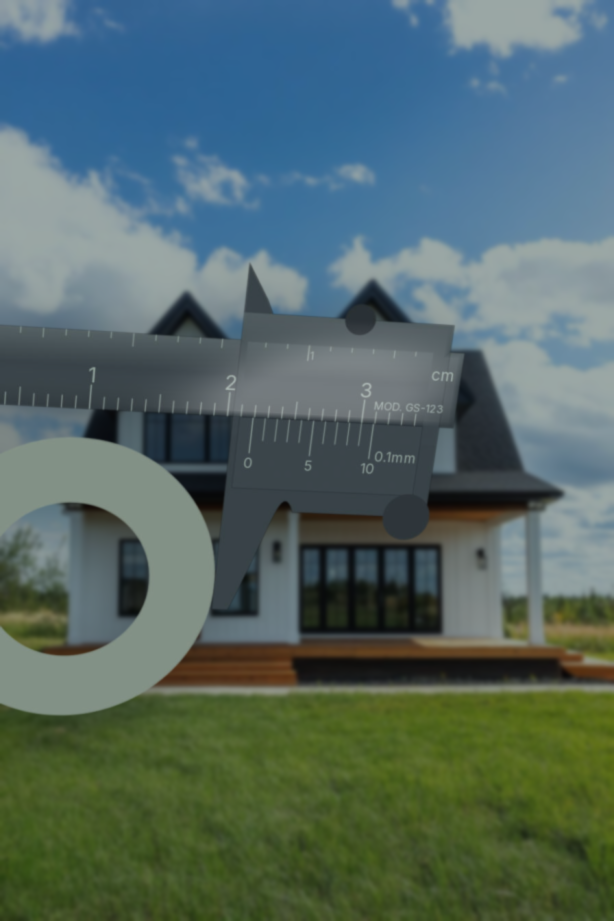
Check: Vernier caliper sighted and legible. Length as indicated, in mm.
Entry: 21.9 mm
